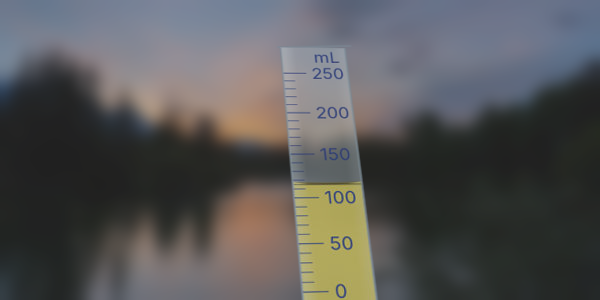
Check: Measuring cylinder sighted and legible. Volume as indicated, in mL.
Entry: 115 mL
